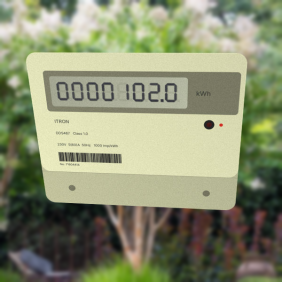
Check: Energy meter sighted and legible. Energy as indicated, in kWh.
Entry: 102.0 kWh
